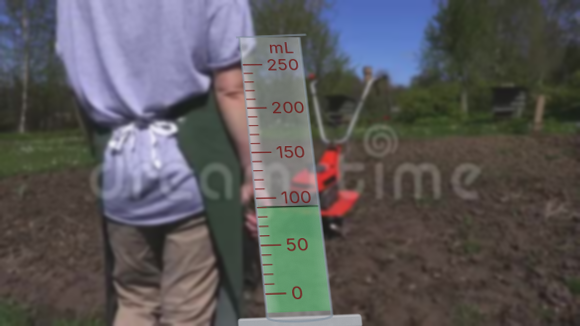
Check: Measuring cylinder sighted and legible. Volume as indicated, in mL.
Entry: 90 mL
